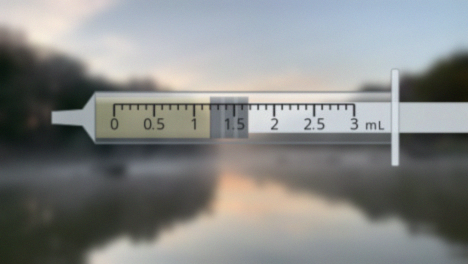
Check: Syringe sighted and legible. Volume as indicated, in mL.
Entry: 1.2 mL
